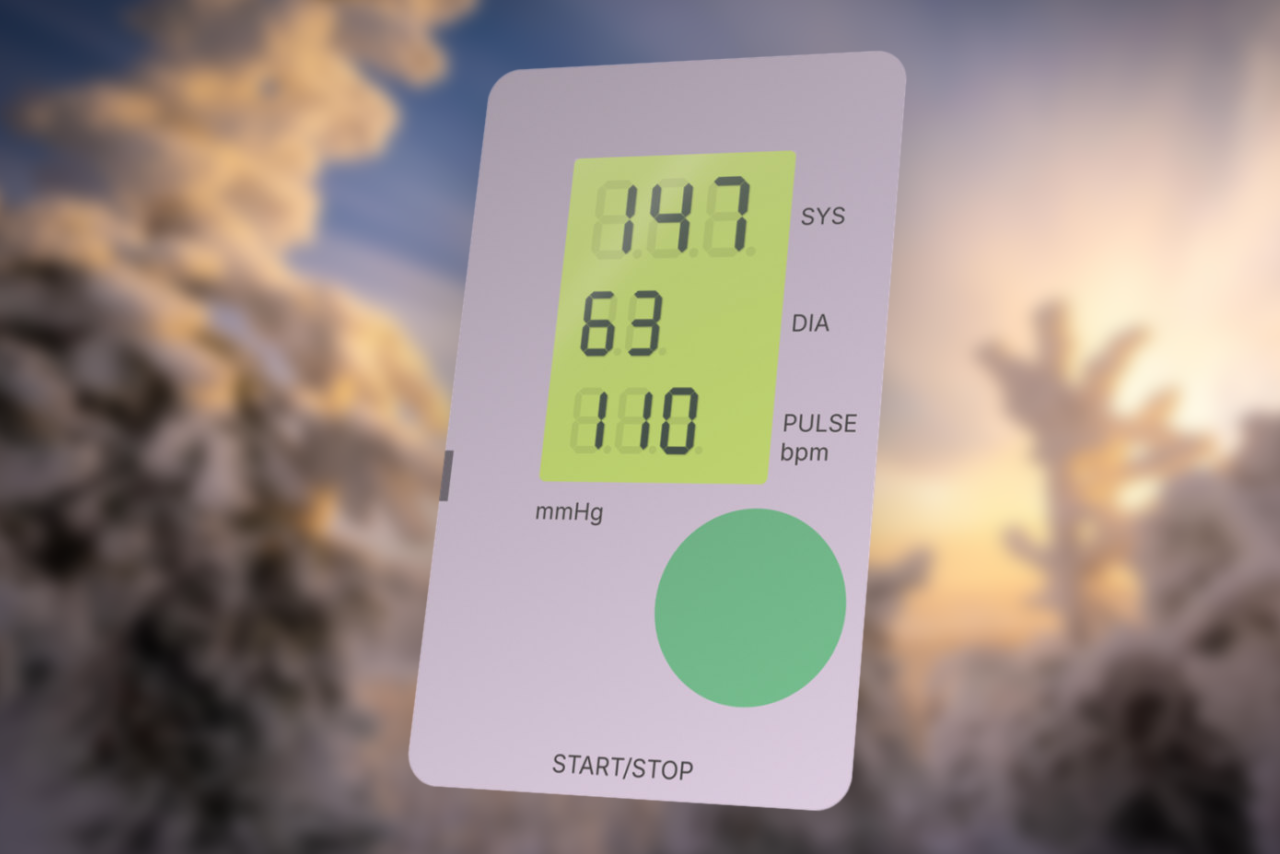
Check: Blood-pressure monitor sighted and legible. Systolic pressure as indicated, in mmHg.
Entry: 147 mmHg
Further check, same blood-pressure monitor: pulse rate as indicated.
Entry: 110 bpm
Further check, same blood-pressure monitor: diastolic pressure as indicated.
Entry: 63 mmHg
